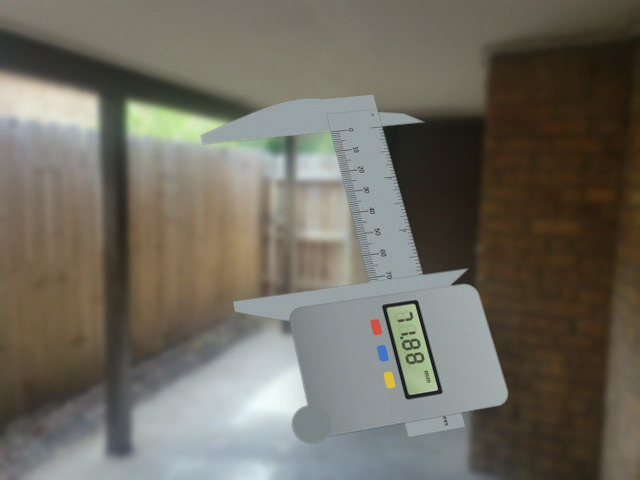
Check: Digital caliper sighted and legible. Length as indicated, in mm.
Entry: 71.88 mm
